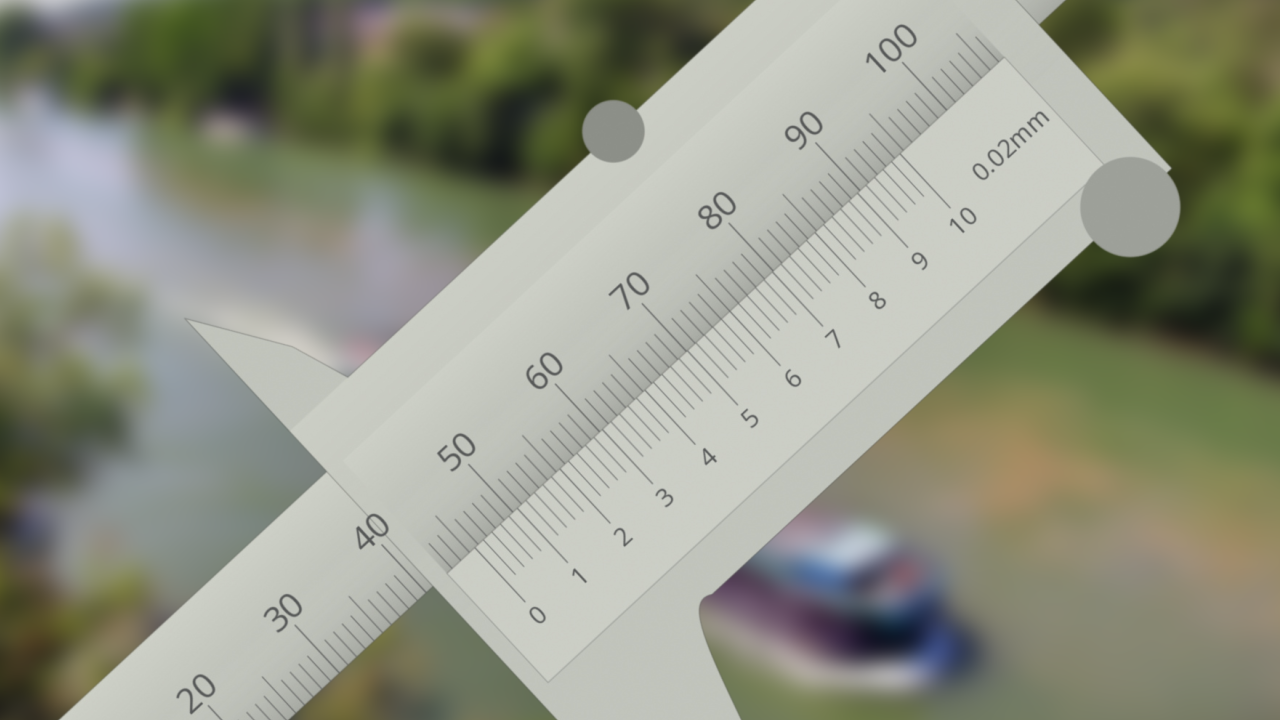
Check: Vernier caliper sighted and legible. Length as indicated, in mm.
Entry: 45.6 mm
